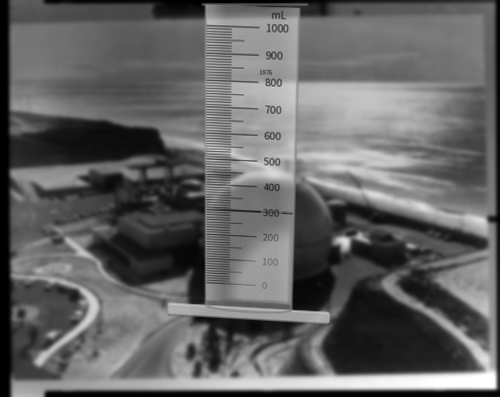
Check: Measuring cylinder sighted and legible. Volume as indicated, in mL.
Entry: 300 mL
